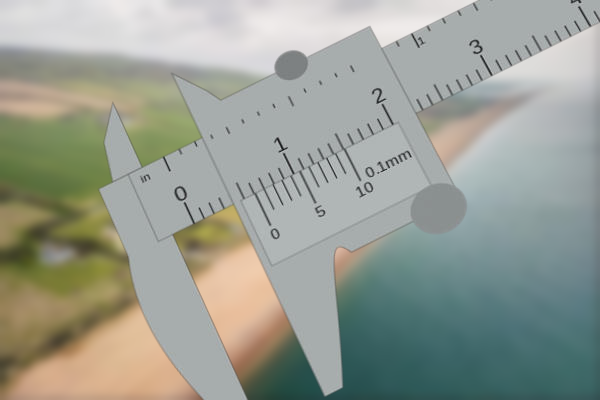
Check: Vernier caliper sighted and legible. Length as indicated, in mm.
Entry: 6.1 mm
